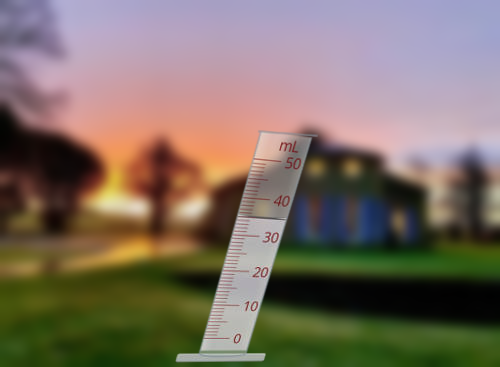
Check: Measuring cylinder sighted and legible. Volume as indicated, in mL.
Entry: 35 mL
